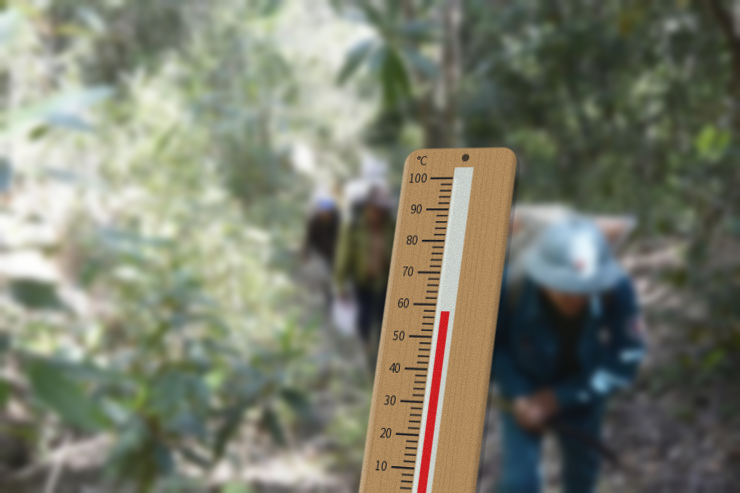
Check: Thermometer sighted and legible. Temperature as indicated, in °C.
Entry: 58 °C
